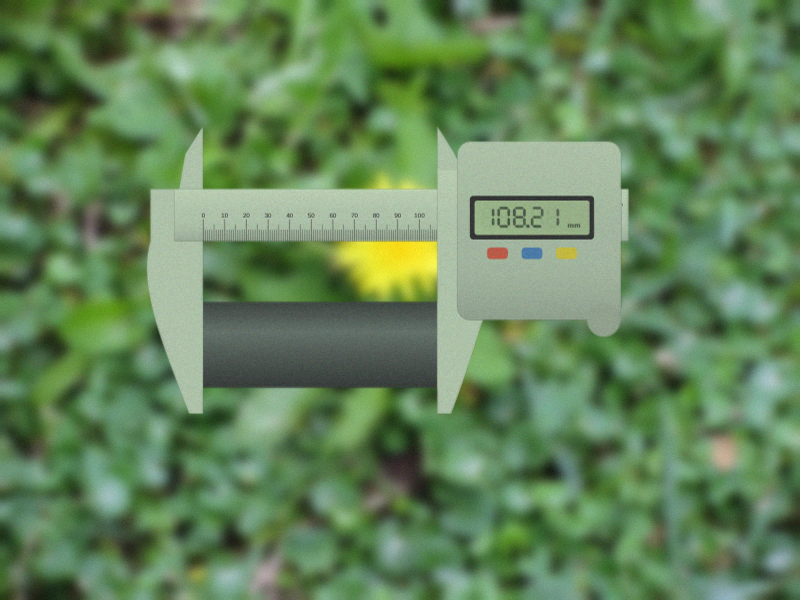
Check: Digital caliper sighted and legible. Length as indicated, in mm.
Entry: 108.21 mm
